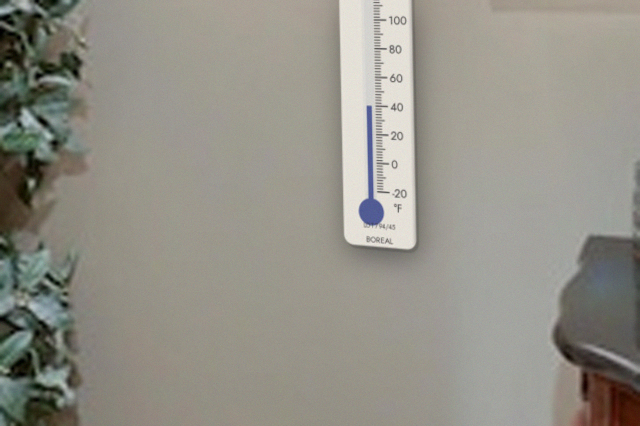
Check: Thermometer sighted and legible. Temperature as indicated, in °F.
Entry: 40 °F
